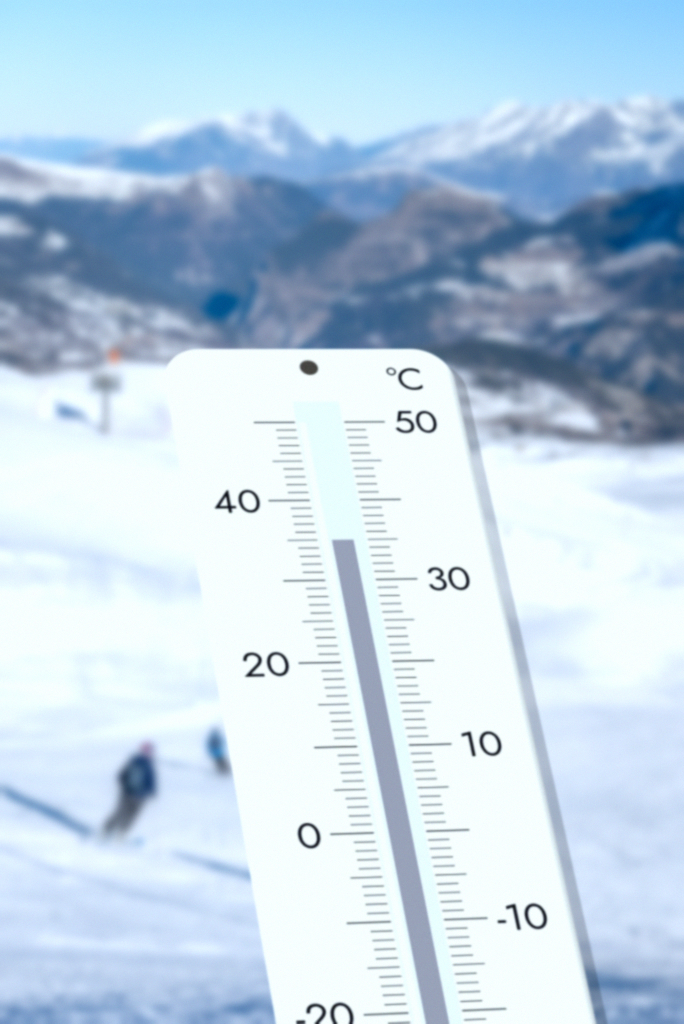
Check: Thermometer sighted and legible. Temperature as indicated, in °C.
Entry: 35 °C
